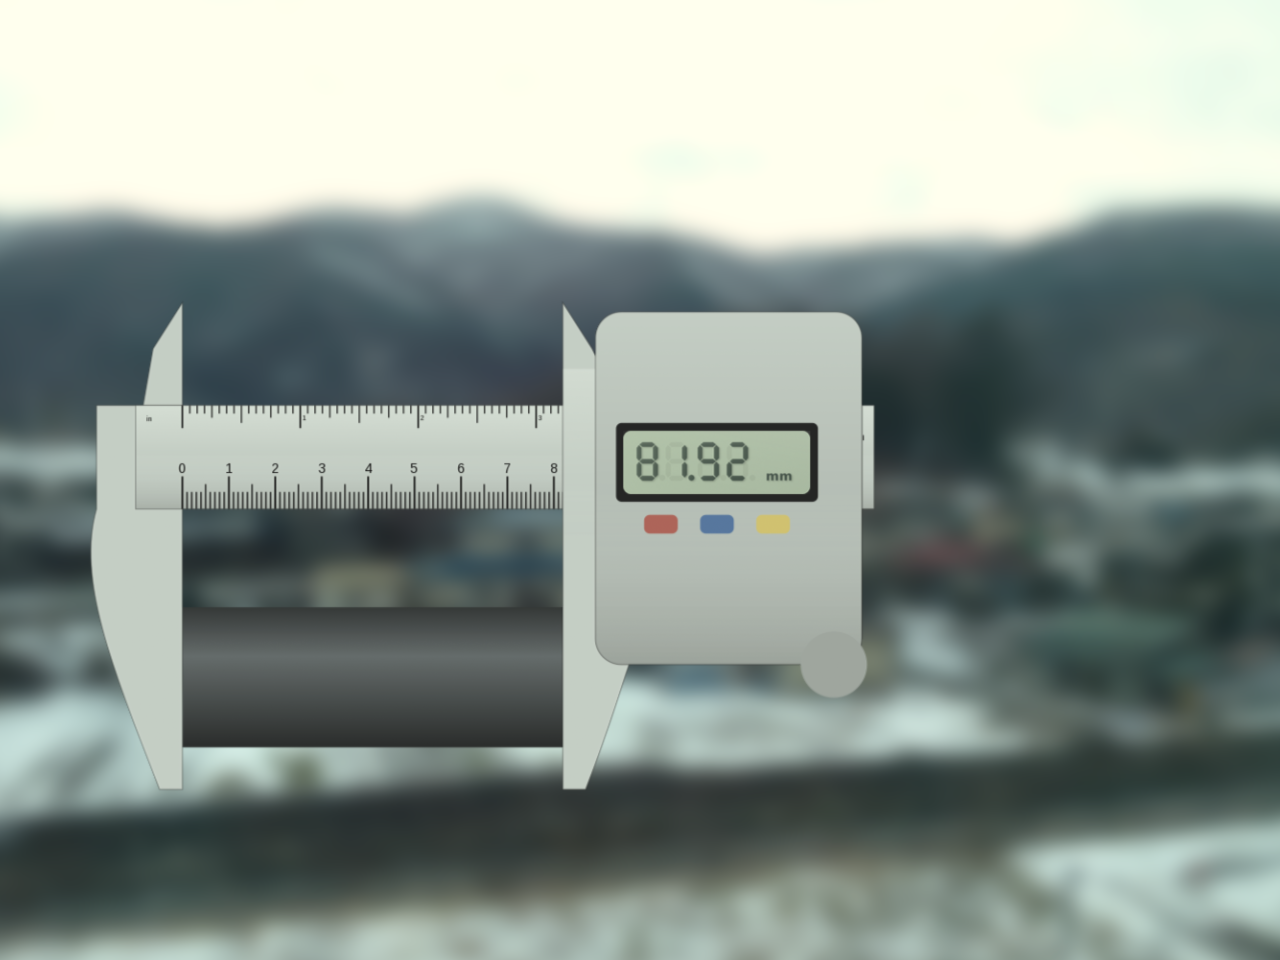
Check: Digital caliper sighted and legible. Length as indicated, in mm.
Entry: 81.92 mm
